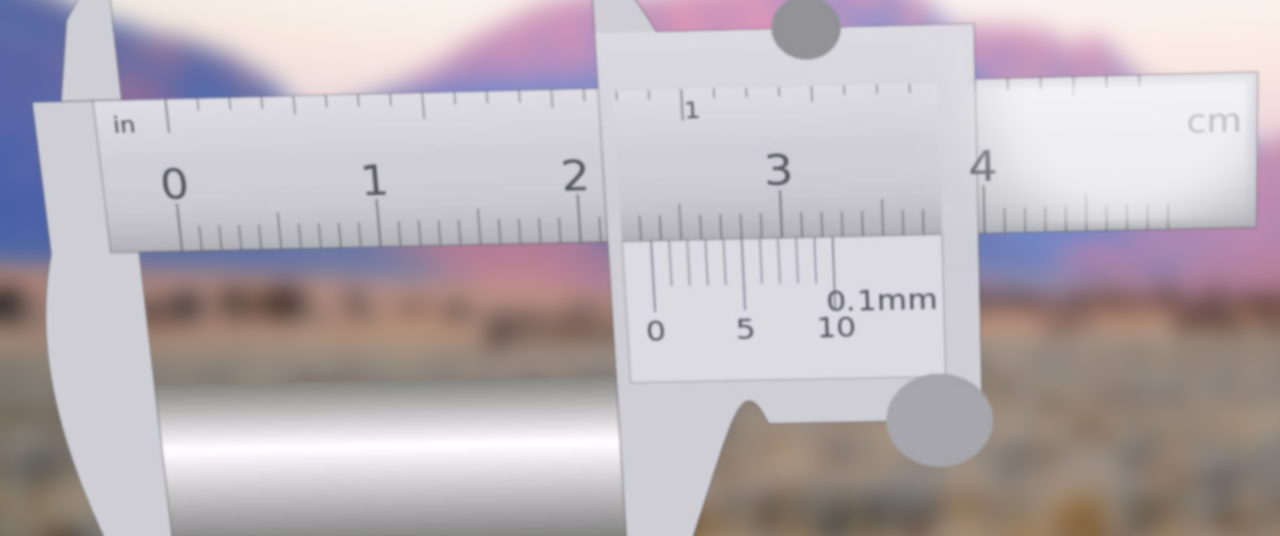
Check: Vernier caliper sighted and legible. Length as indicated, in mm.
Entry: 23.5 mm
